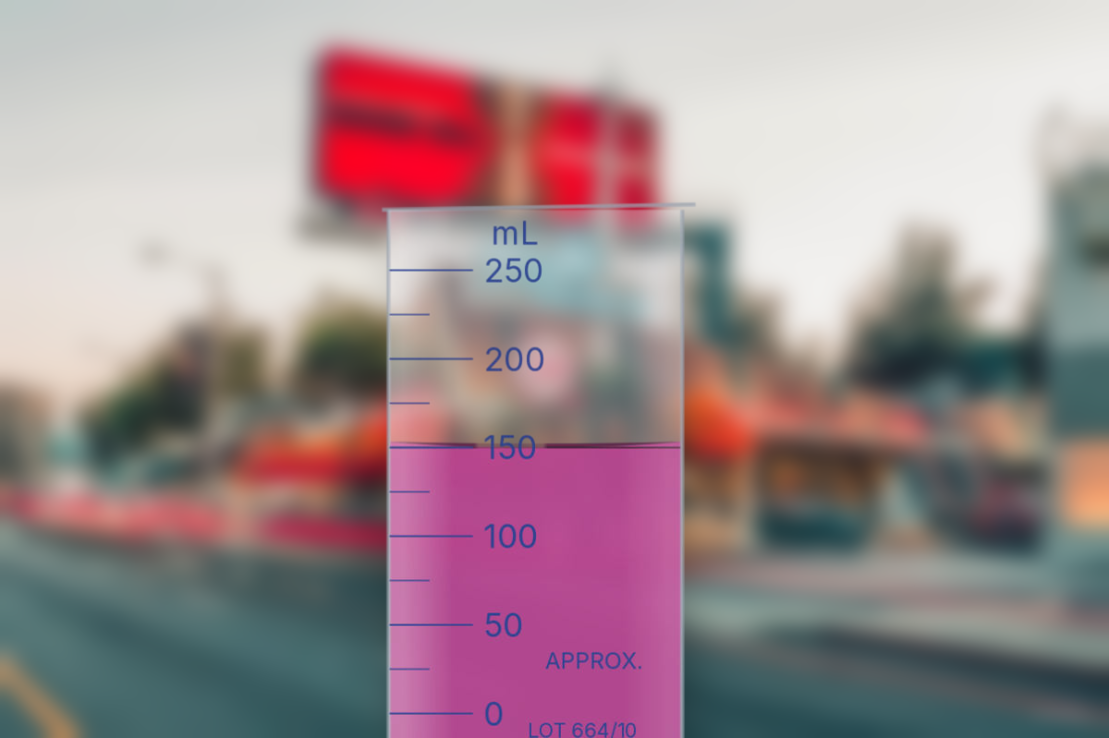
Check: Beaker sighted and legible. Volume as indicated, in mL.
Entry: 150 mL
